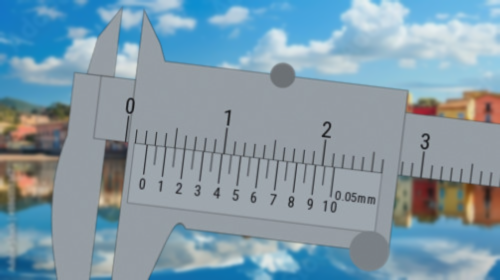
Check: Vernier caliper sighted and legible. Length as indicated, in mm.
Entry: 2.2 mm
